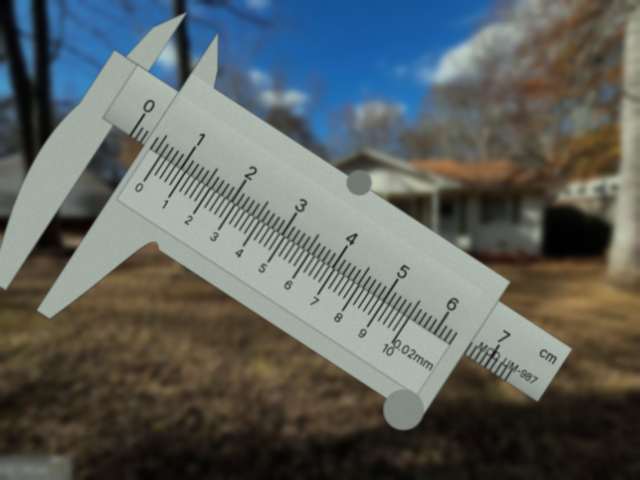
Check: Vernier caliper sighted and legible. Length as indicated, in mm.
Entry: 6.0 mm
